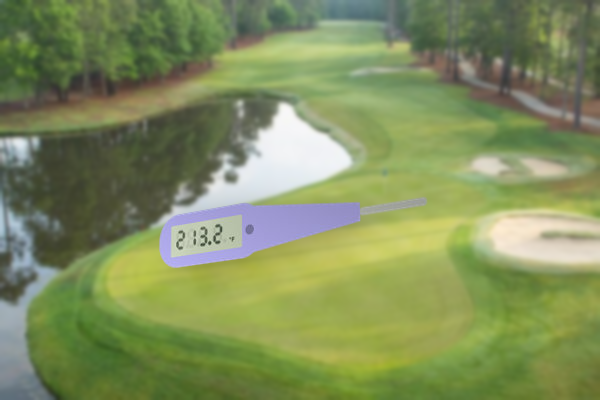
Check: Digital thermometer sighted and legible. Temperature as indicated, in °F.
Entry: 213.2 °F
